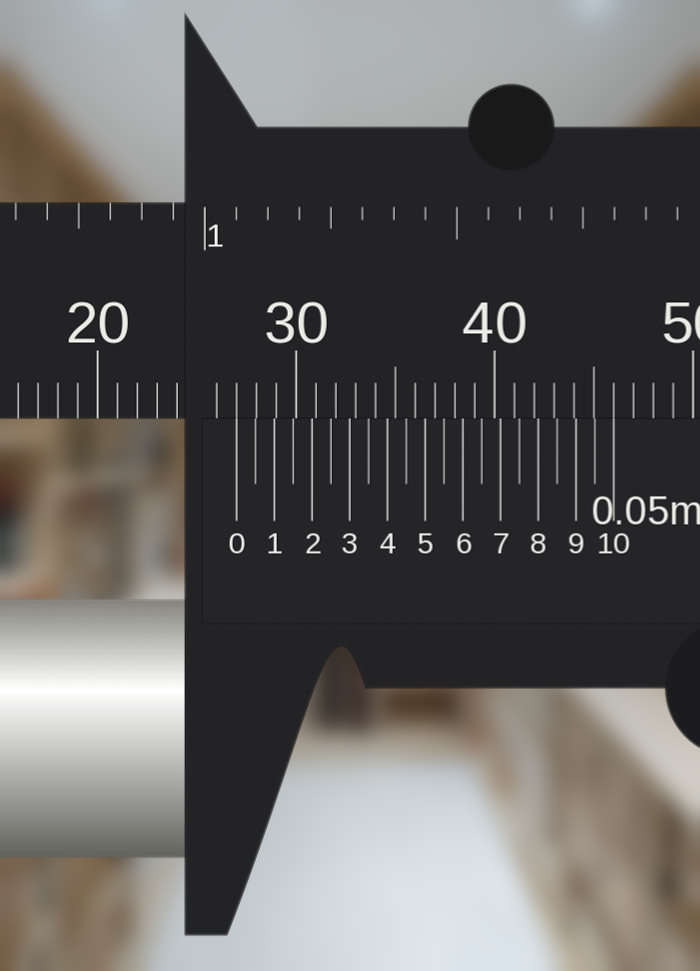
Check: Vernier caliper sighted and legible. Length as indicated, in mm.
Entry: 27.0 mm
